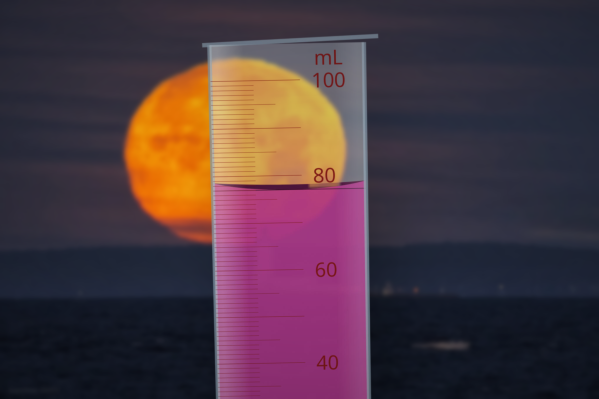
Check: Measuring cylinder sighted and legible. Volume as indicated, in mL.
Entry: 77 mL
